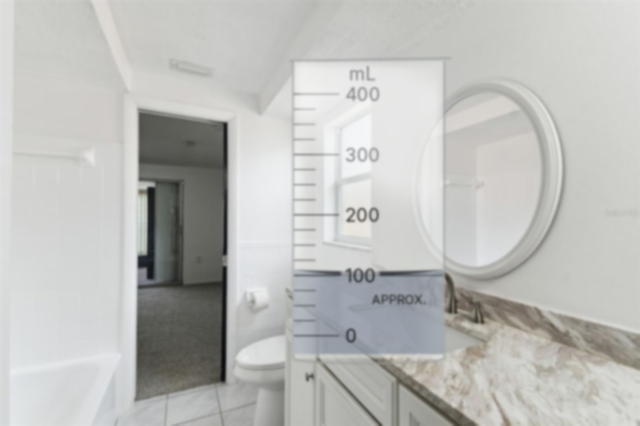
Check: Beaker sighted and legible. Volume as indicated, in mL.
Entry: 100 mL
